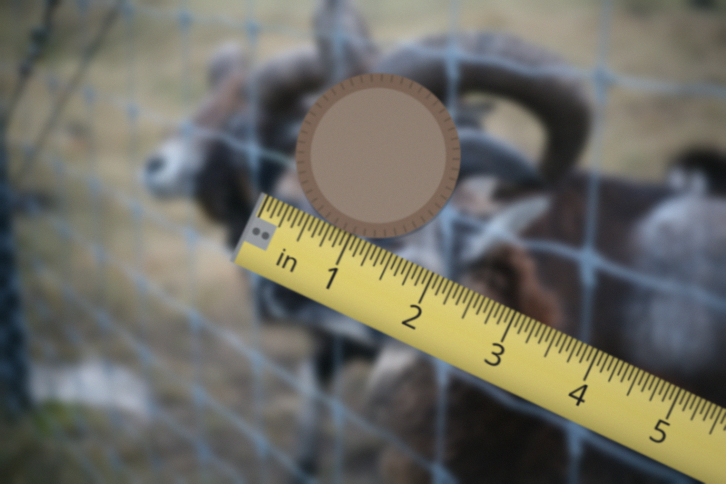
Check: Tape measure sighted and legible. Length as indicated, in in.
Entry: 1.8125 in
